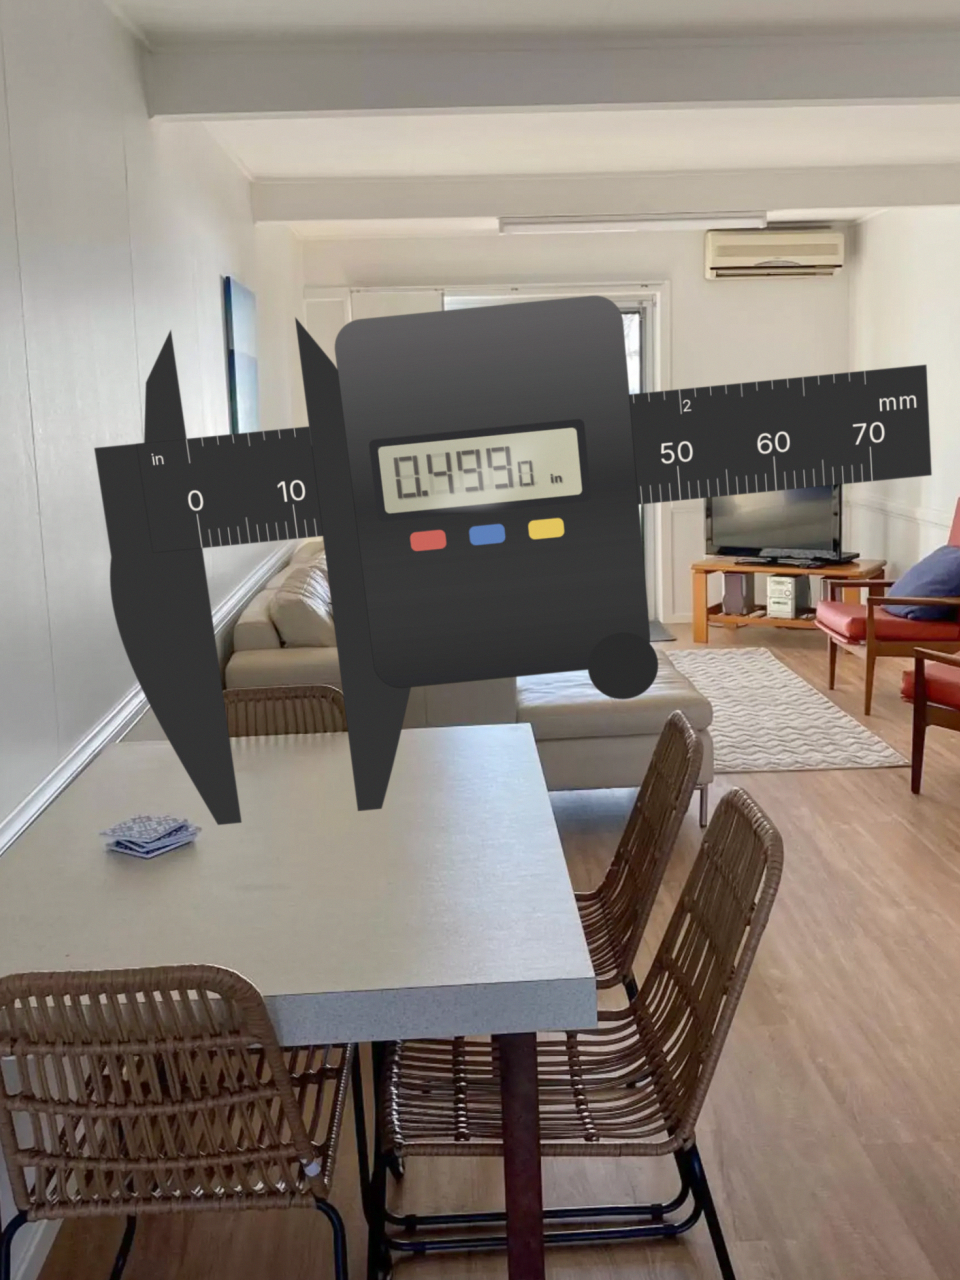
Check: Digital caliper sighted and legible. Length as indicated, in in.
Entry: 0.4990 in
